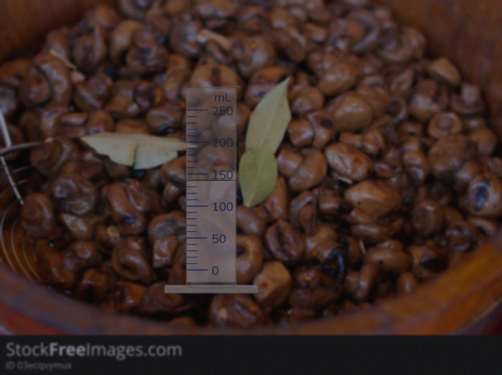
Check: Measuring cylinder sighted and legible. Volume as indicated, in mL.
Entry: 140 mL
